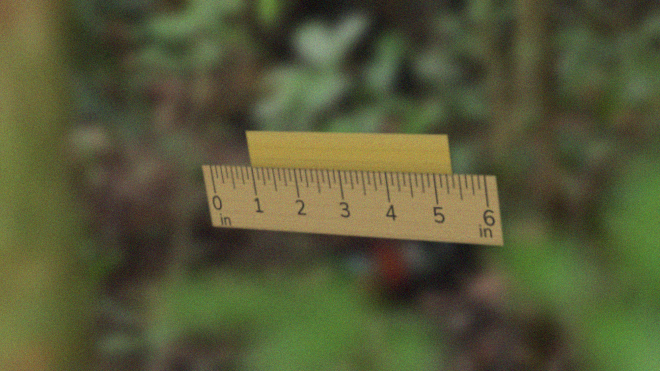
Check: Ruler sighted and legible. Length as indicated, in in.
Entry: 4.375 in
